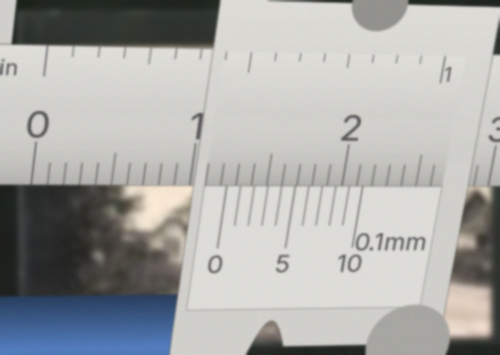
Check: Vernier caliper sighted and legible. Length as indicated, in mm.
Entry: 12.4 mm
